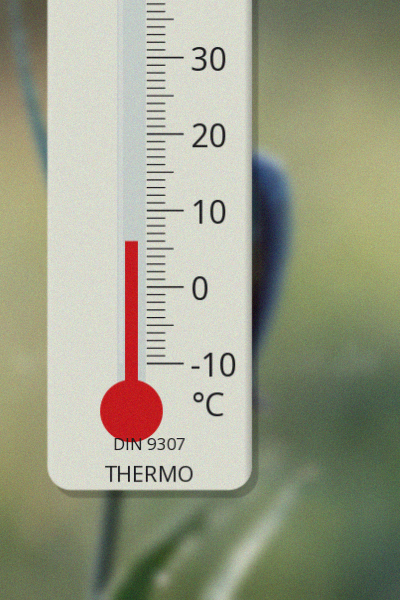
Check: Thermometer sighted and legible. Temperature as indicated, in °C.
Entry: 6 °C
